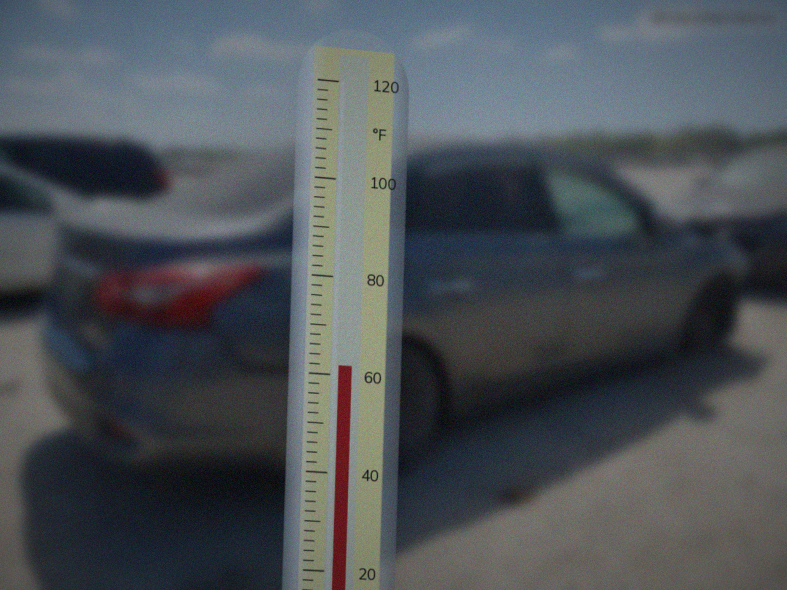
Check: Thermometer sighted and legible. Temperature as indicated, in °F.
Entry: 62 °F
